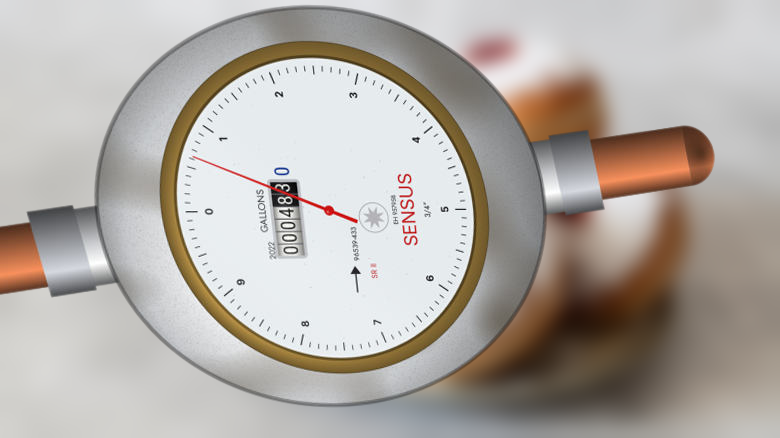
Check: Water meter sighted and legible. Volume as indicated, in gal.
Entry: 4830.6 gal
